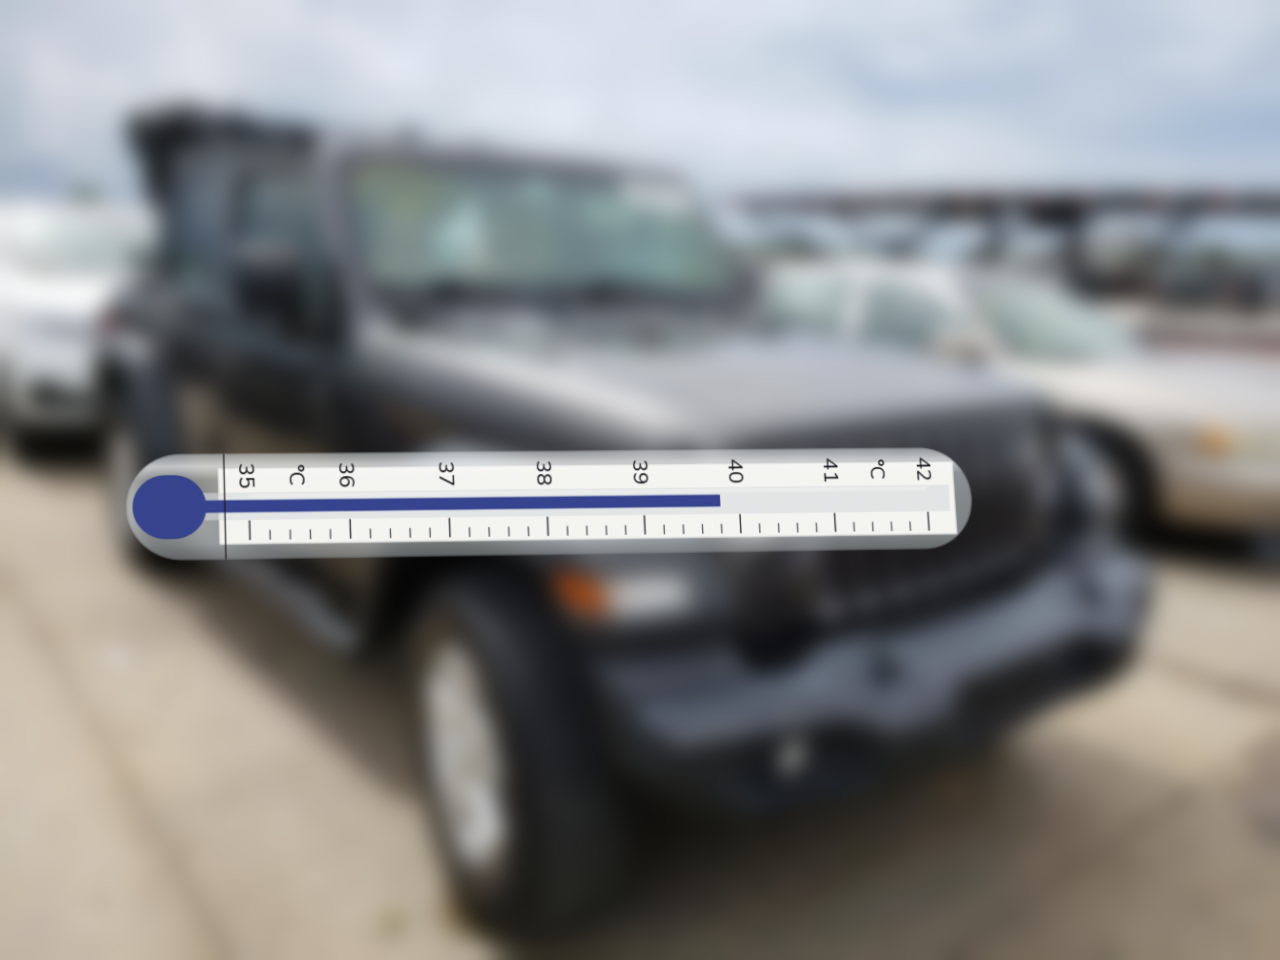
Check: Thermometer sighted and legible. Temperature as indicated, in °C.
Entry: 39.8 °C
